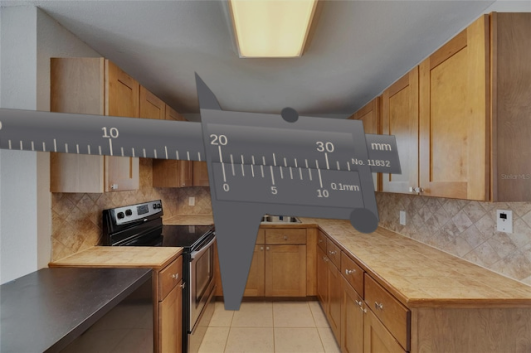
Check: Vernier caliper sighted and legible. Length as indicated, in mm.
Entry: 20.1 mm
